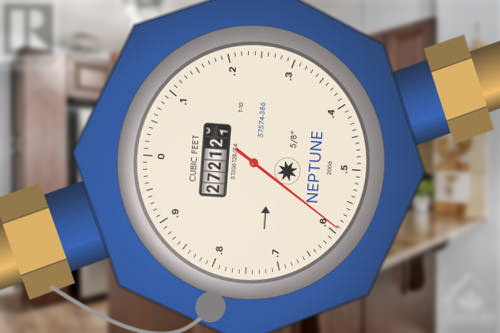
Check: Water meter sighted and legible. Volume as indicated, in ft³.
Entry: 272120.59 ft³
